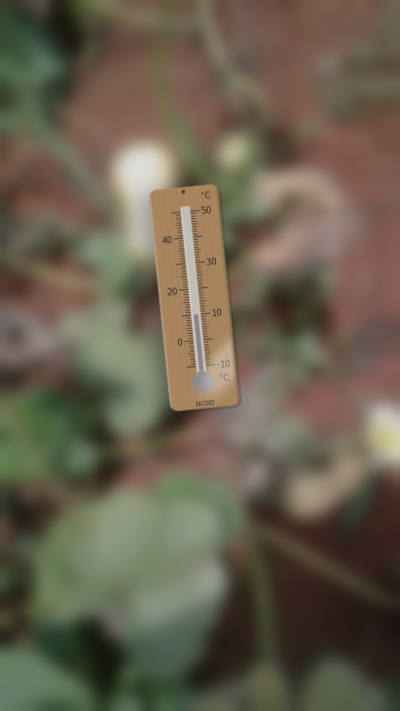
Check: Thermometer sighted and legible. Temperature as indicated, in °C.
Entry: 10 °C
